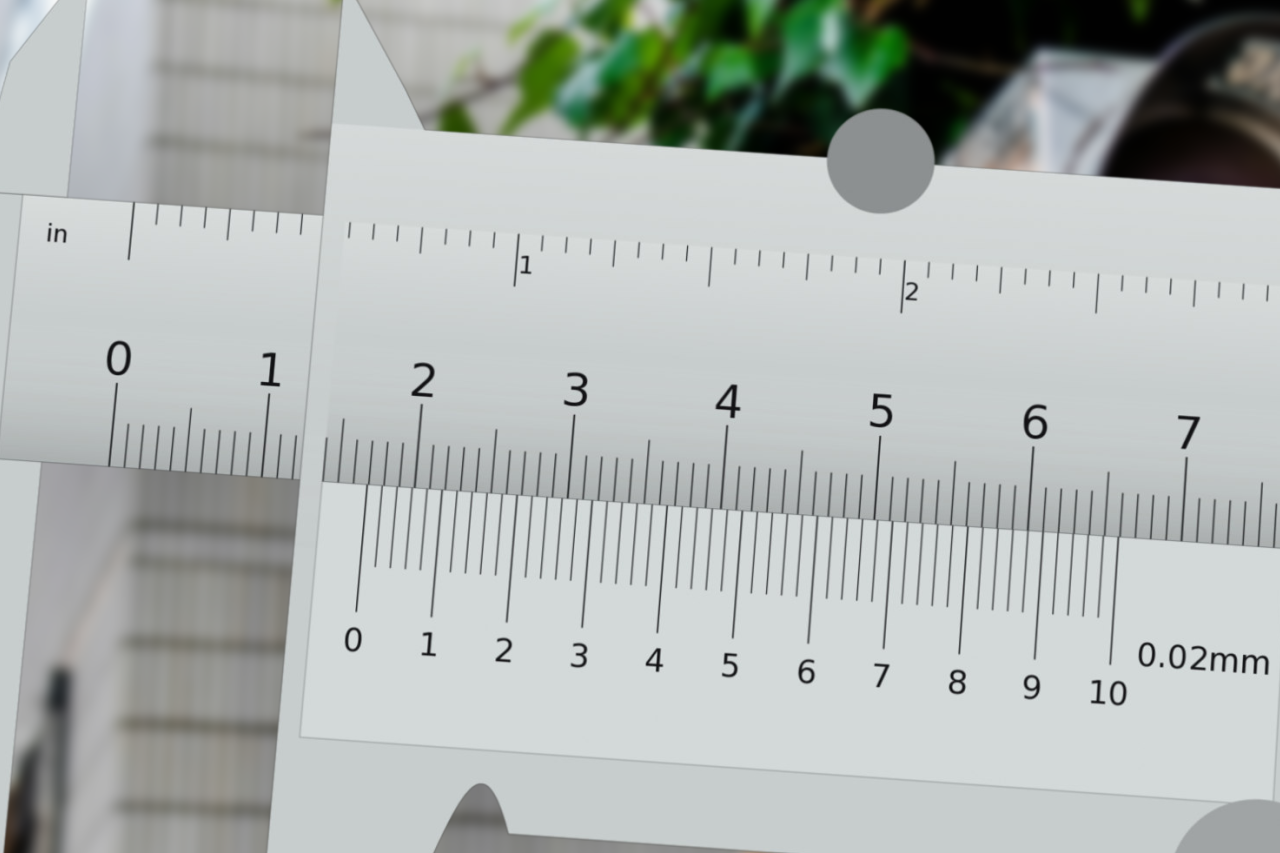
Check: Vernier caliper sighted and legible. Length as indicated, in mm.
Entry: 16.9 mm
